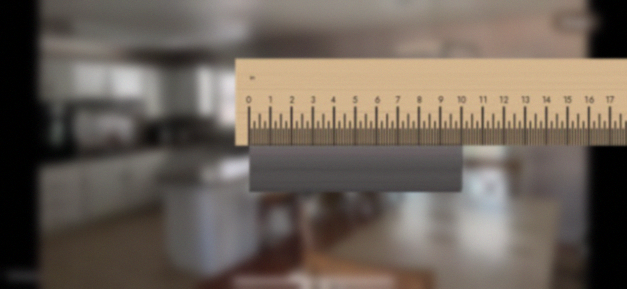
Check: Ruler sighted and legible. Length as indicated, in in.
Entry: 10 in
